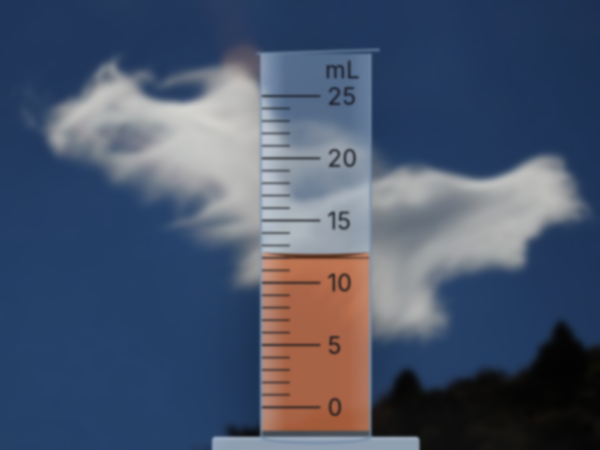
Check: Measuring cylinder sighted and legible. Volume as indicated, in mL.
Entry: 12 mL
